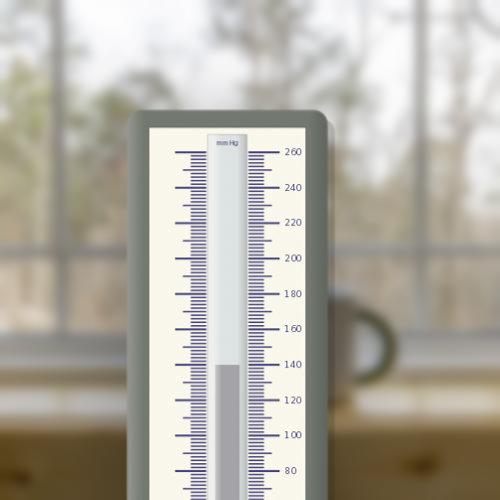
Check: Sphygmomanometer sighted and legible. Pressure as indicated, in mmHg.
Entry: 140 mmHg
